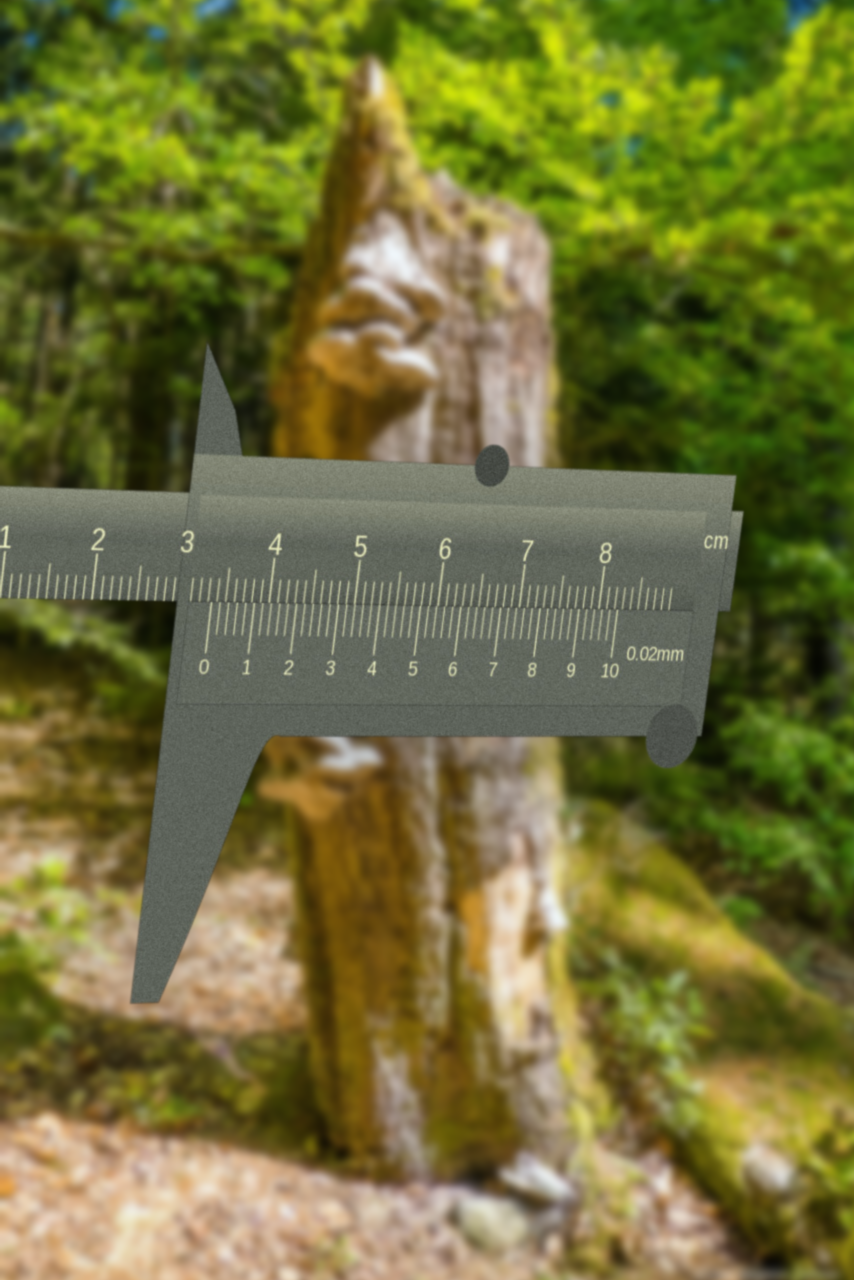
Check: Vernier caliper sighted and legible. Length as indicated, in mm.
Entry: 33.4 mm
